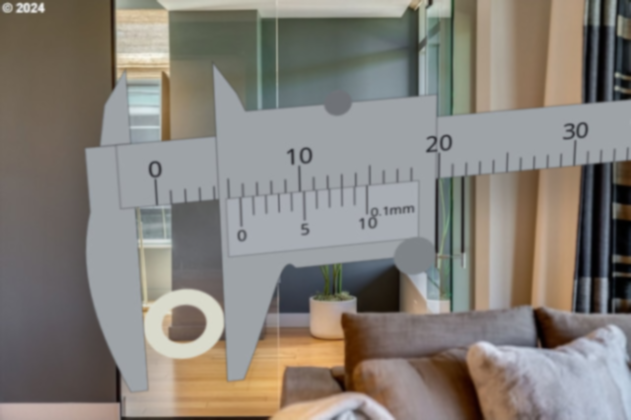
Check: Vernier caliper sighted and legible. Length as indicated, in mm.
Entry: 5.8 mm
